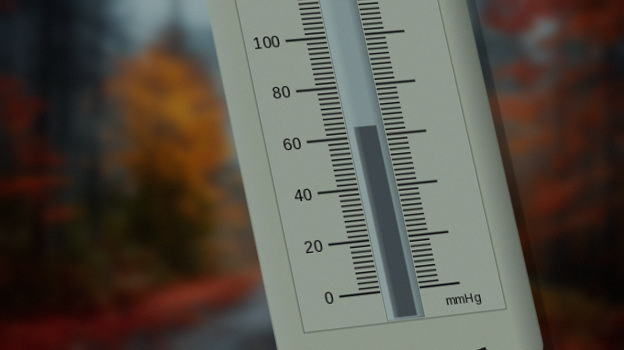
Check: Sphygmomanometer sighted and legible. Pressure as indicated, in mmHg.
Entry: 64 mmHg
